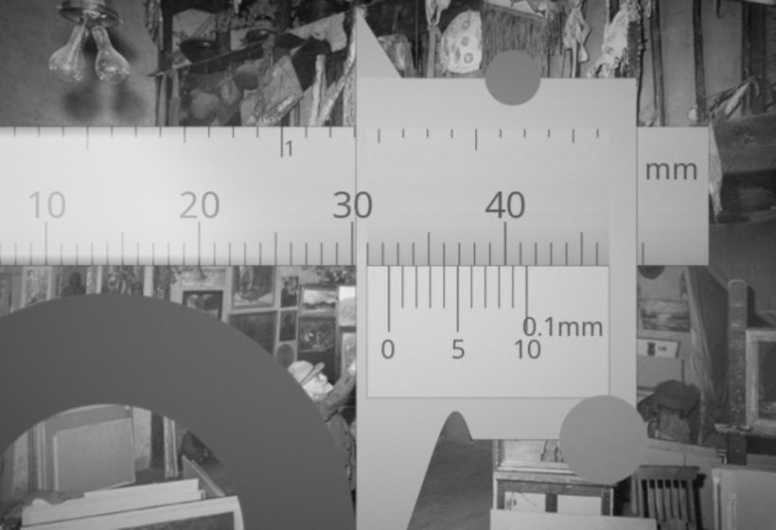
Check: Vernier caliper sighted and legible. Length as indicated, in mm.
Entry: 32.4 mm
